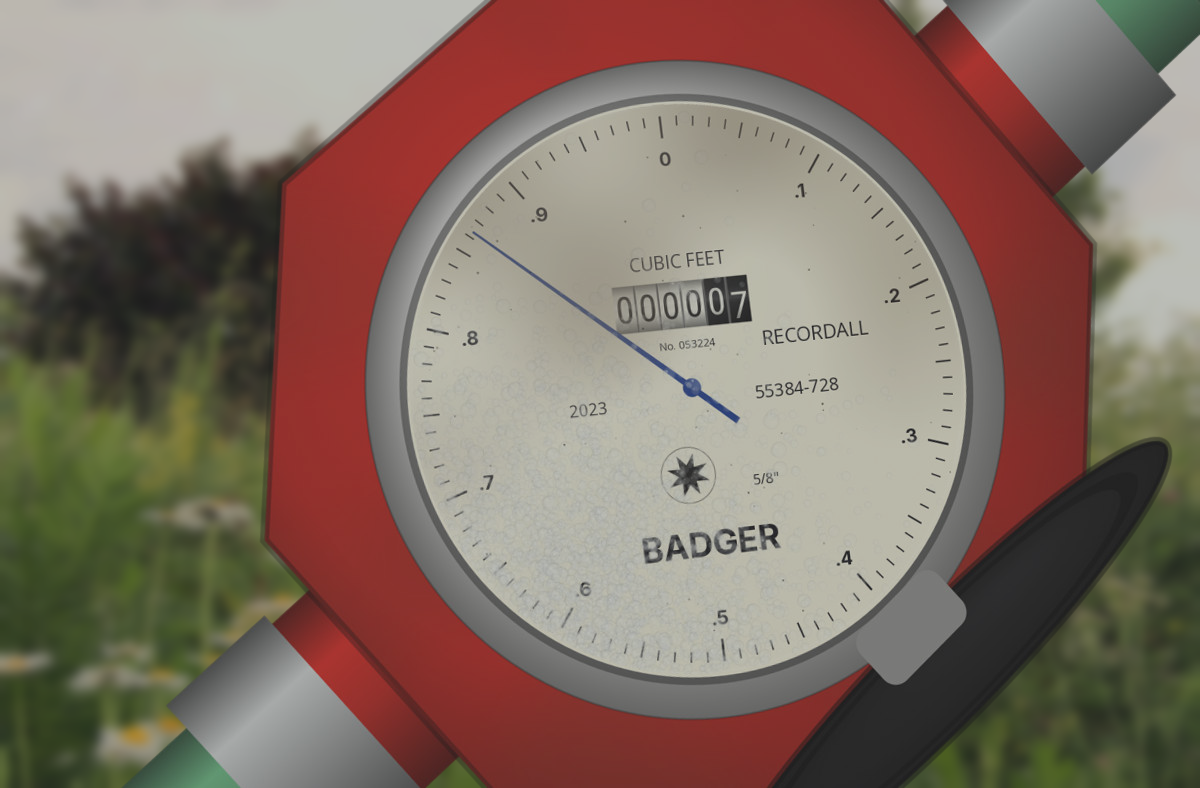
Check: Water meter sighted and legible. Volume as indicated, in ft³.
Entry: 6.86 ft³
